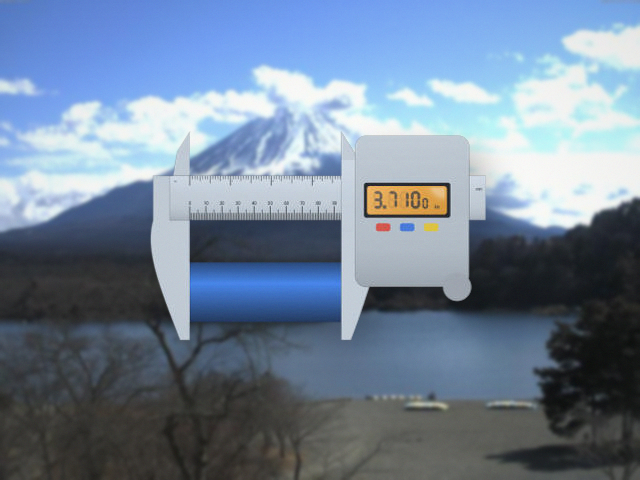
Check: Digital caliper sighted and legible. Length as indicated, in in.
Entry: 3.7100 in
